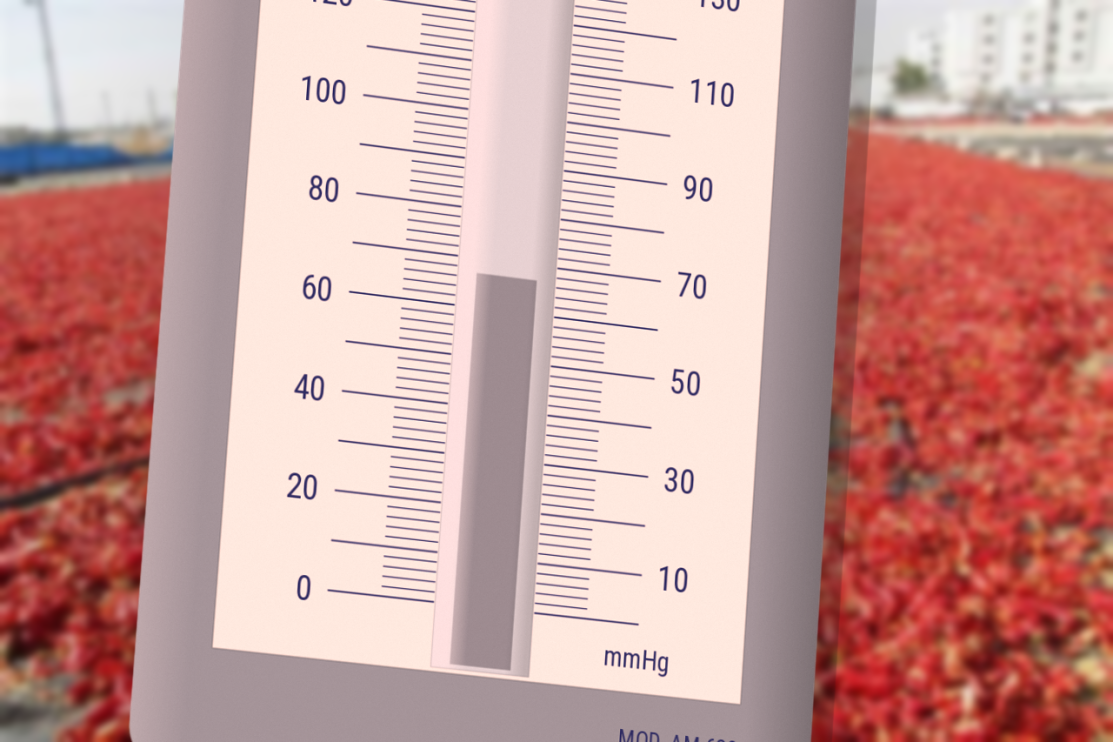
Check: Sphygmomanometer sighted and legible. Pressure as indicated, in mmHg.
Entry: 67 mmHg
